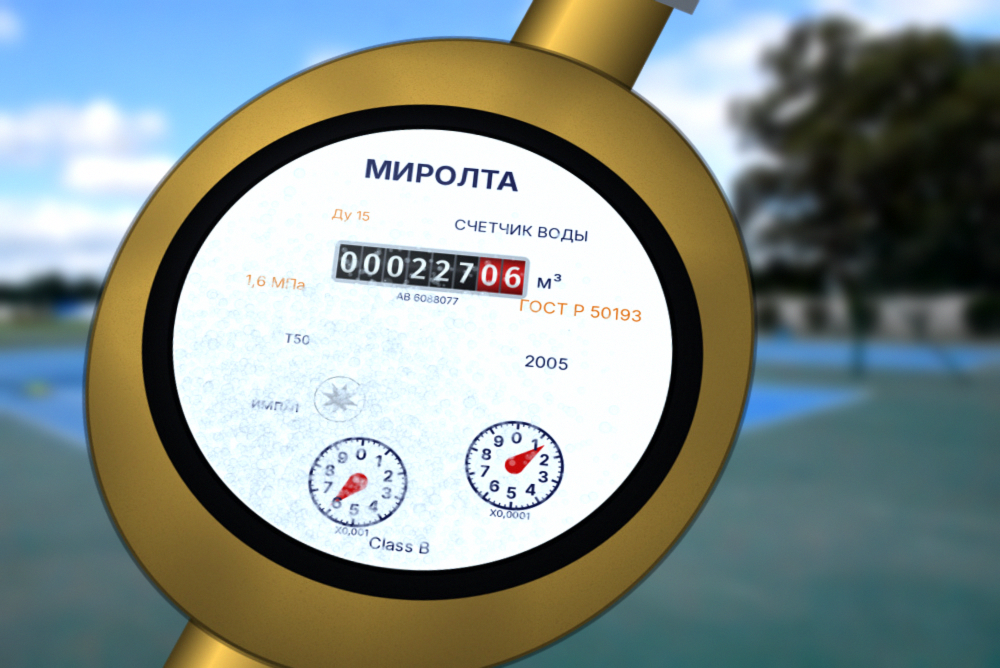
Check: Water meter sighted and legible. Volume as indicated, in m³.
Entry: 227.0661 m³
